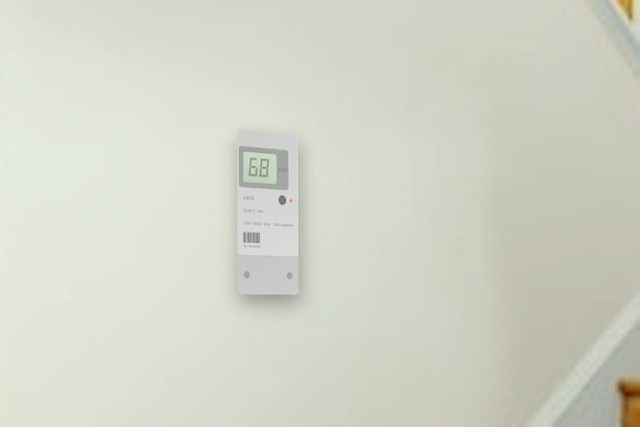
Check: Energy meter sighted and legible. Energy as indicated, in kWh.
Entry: 68 kWh
